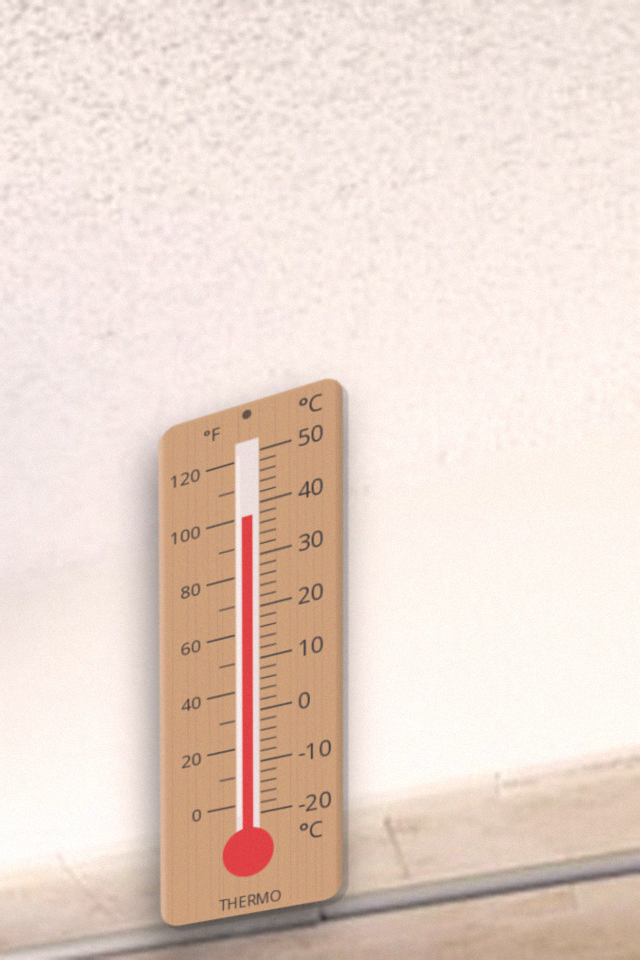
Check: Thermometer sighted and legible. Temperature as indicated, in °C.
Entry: 38 °C
